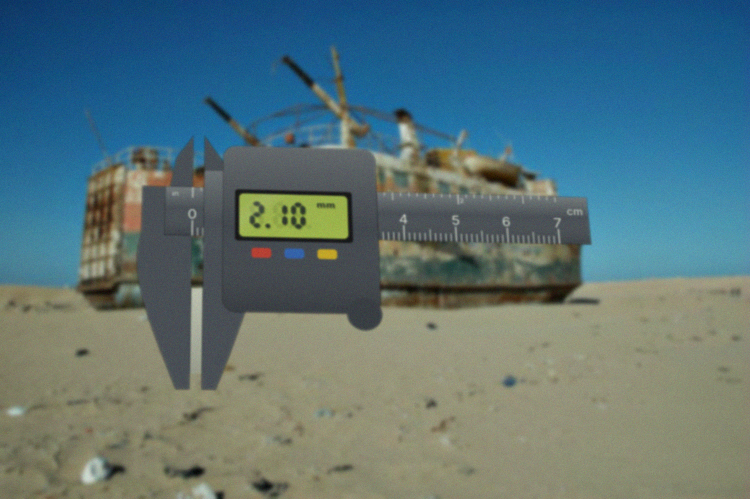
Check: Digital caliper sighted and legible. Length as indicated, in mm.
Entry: 2.10 mm
